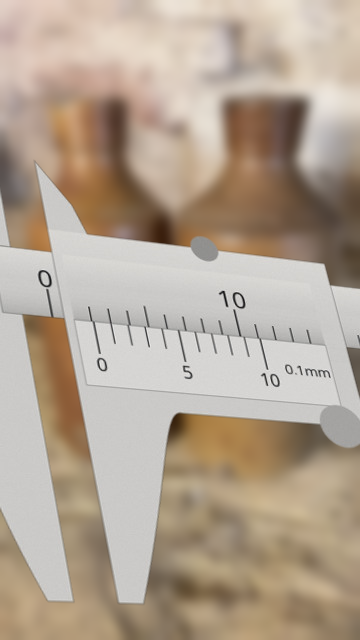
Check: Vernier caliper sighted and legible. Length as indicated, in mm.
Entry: 2.1 mm
